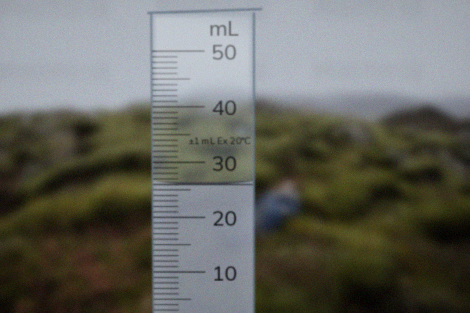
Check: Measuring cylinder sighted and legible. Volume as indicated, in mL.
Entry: 26 mL
